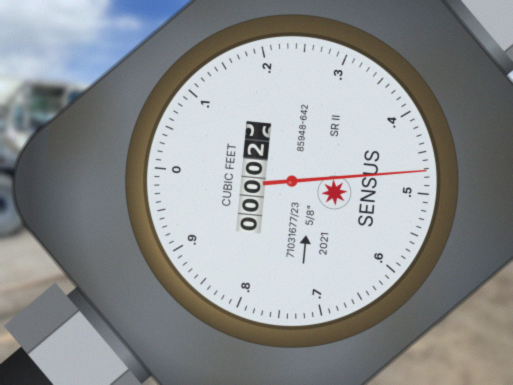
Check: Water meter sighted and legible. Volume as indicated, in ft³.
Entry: 25.47 ft³
